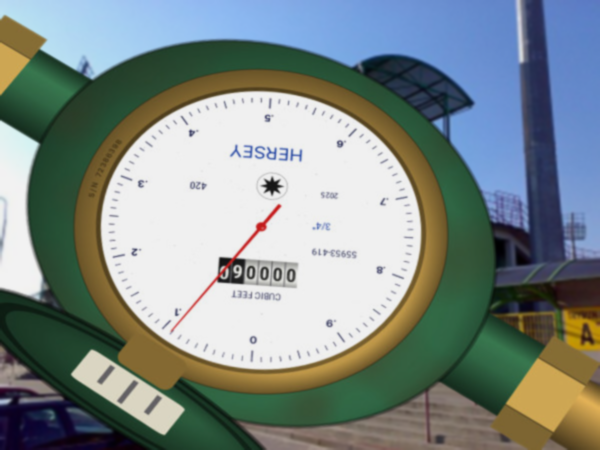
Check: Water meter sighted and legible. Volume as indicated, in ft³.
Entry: 60.09 ft³
